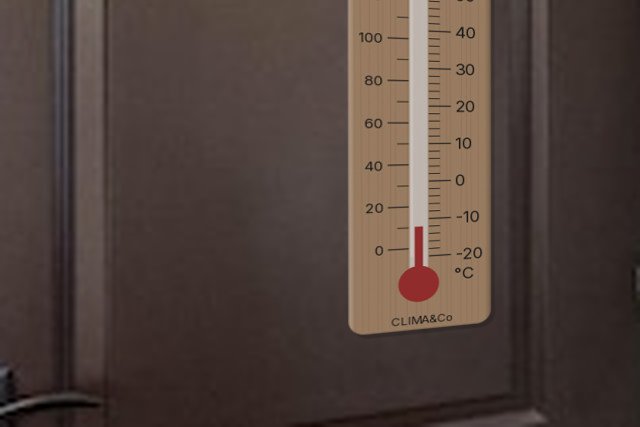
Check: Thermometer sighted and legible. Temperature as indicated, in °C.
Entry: -12 °C
